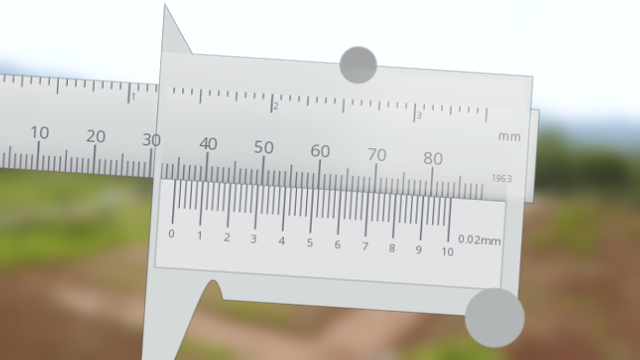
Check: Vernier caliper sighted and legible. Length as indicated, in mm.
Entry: 34.6 mm
